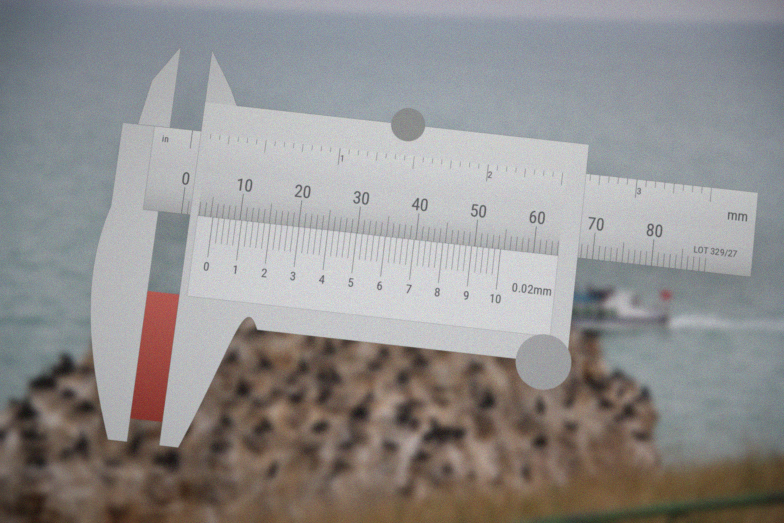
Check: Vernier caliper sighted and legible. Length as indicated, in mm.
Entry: 5.4 mm
